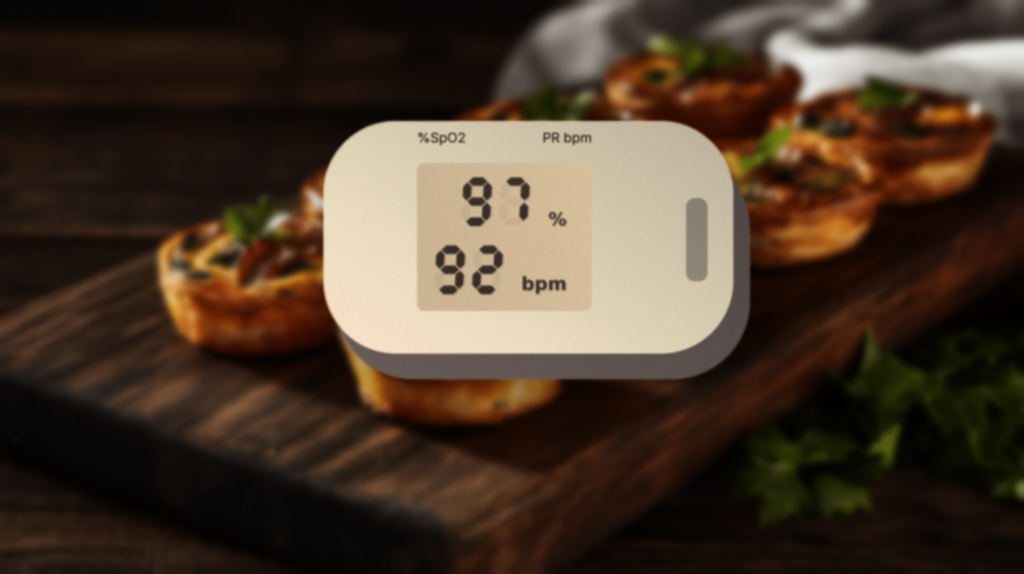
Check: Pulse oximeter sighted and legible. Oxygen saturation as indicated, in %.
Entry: 97 %
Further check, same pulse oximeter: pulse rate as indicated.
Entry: 92 bpm
